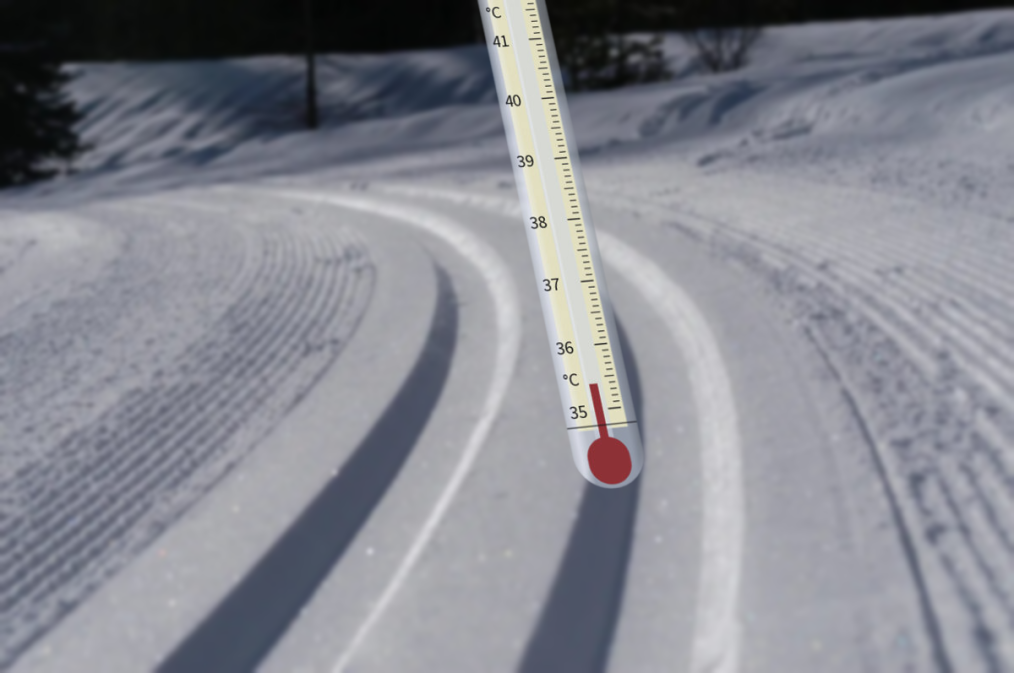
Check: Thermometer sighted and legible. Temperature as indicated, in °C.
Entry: 35.4 °C
